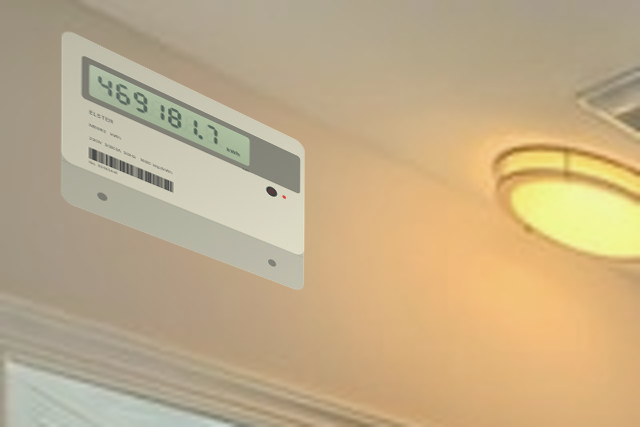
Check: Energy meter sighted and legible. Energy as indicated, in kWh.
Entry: 469181.7 kWh
